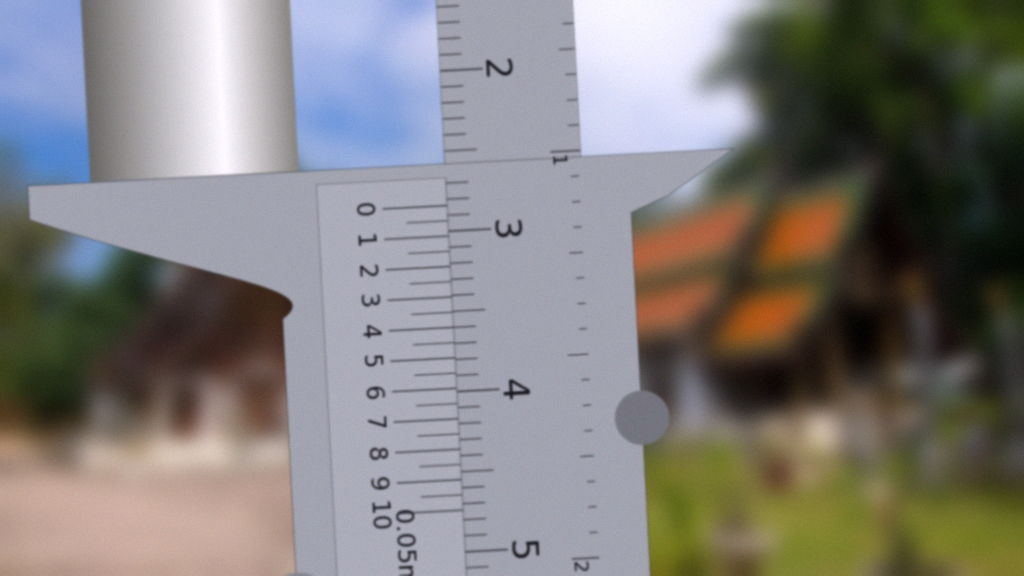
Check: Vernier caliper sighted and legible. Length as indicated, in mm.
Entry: 28.4 mm
